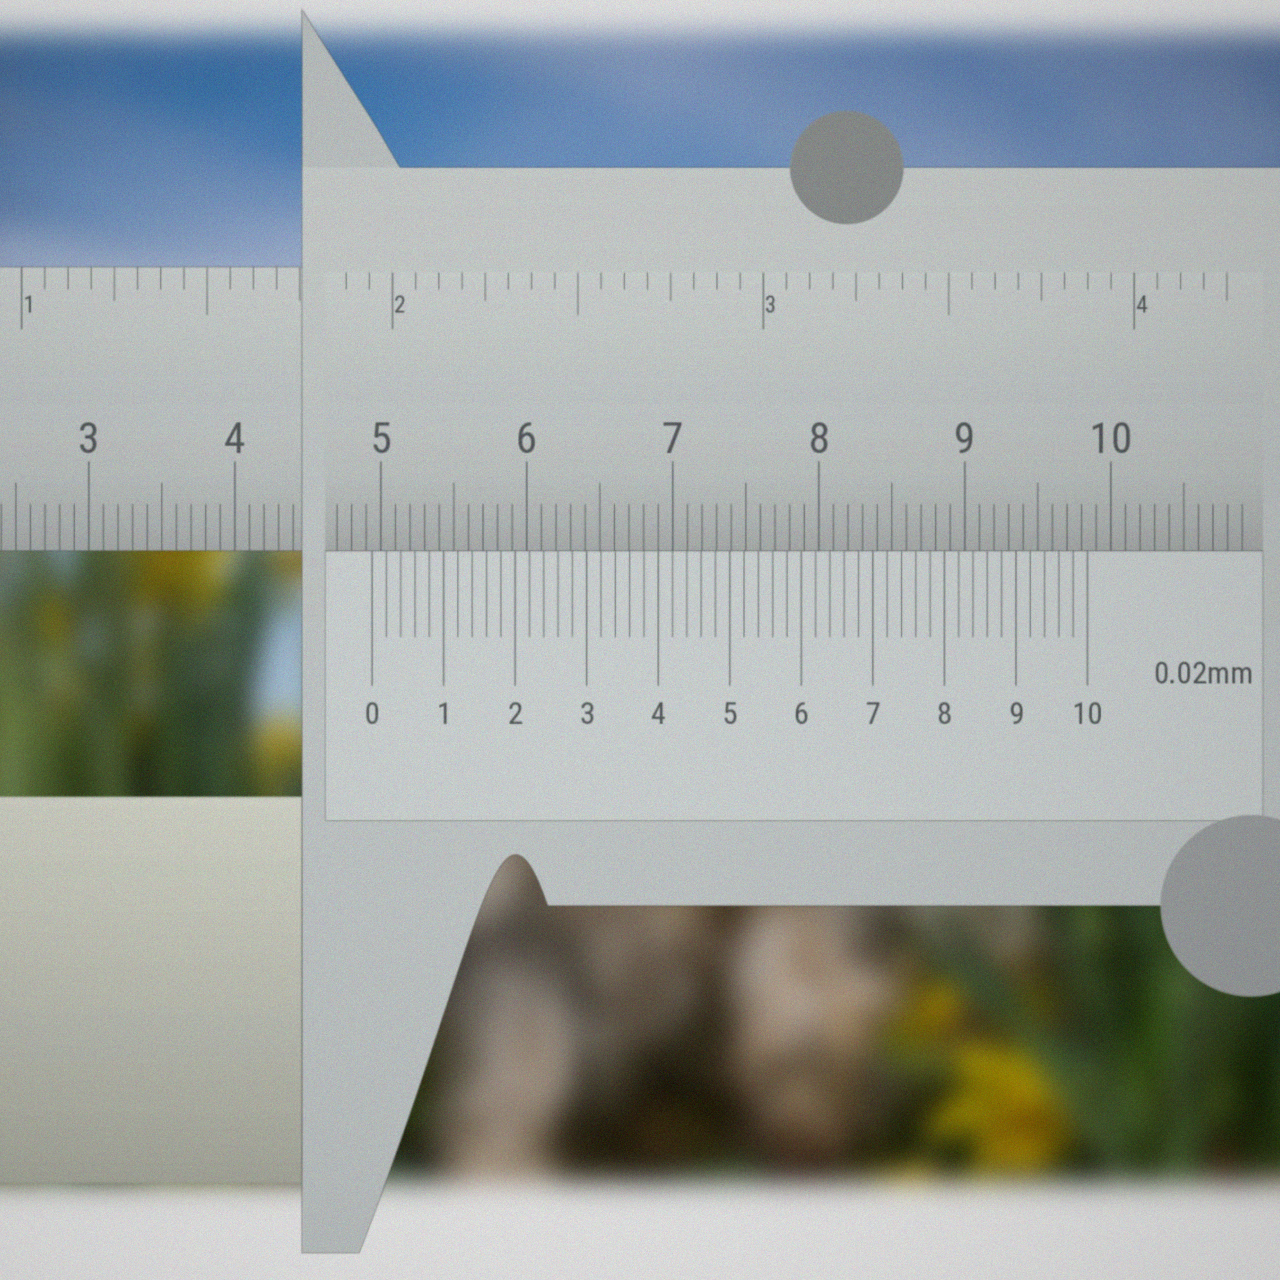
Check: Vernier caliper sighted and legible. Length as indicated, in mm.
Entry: 49.4 mm
